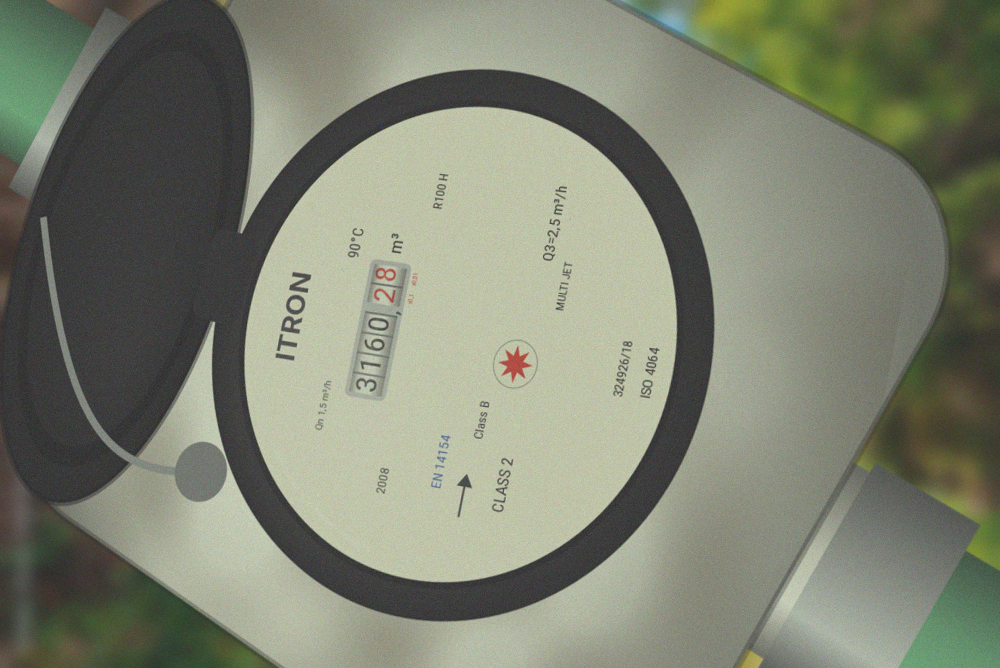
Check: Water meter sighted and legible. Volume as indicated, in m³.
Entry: 3160.28 m³
